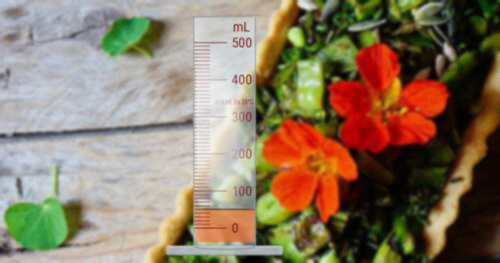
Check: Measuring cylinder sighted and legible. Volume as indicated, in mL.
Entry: 50 mL
